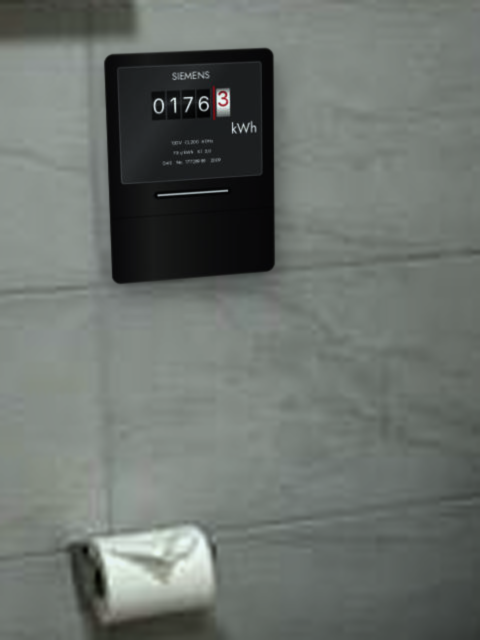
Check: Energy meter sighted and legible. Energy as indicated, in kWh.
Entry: 176.3 kWh
